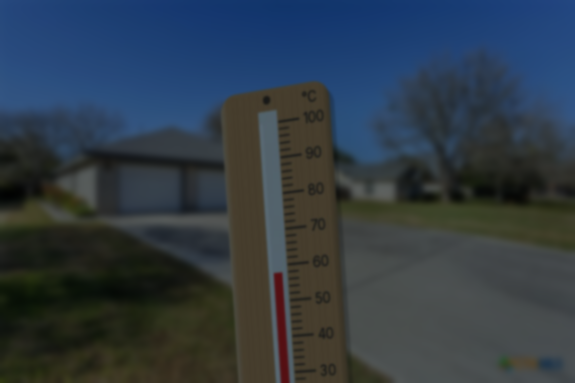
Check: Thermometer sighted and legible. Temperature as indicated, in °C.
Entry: 58 °C
